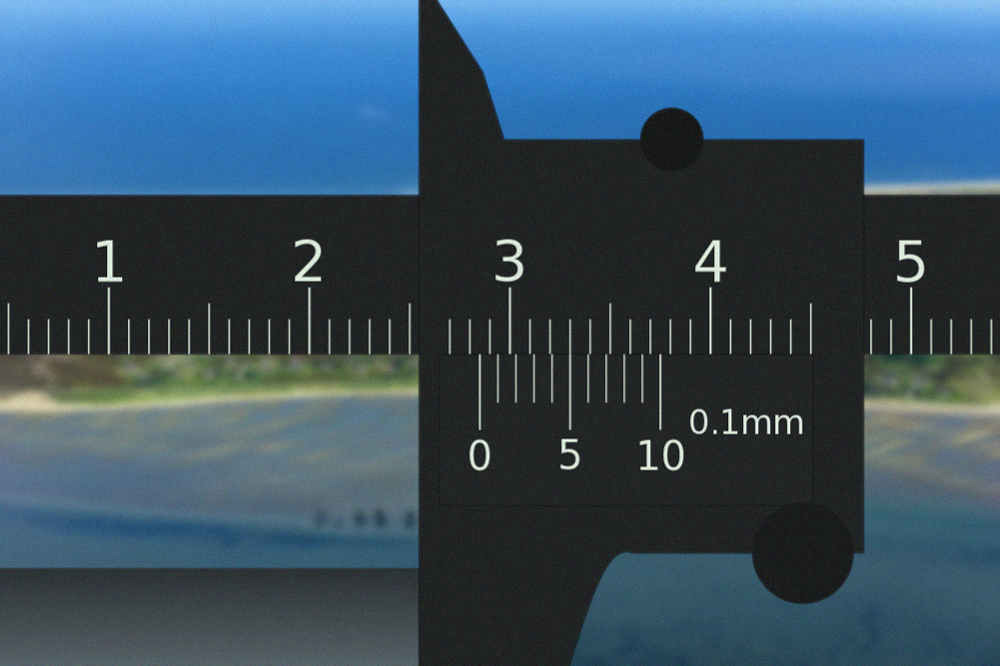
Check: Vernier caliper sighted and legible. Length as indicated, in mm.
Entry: 28.5 mm
